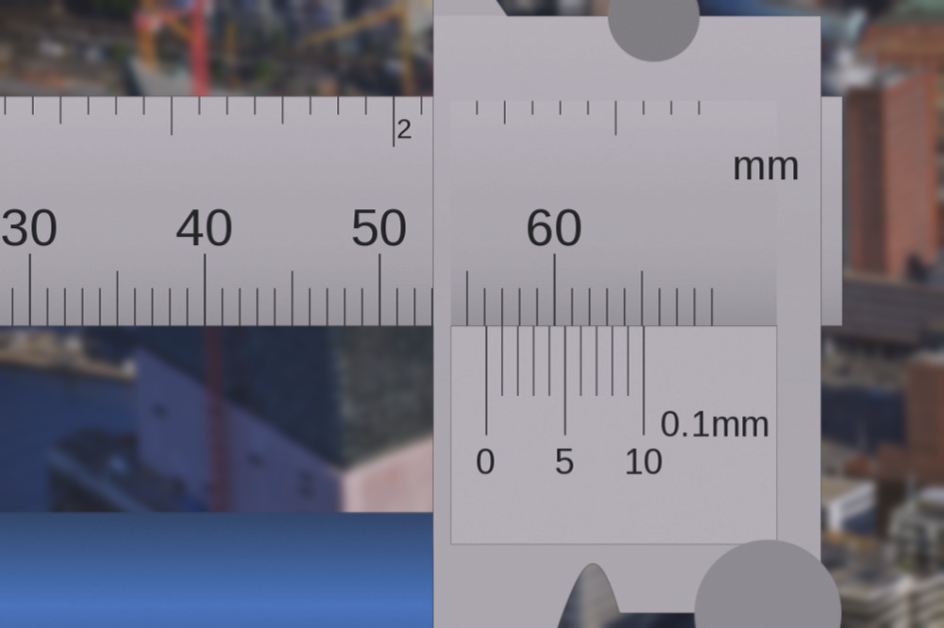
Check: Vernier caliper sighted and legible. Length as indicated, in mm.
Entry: 56.1 mm
